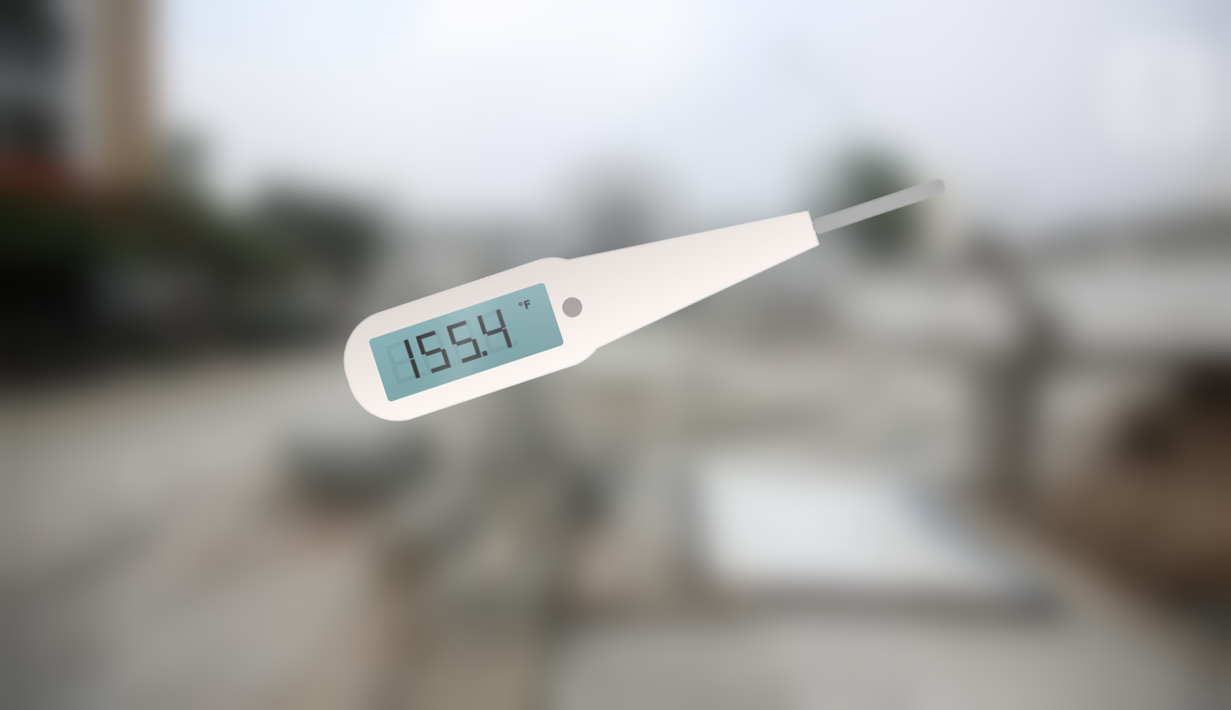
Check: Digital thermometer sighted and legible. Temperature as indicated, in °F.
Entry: 155.4 °F
